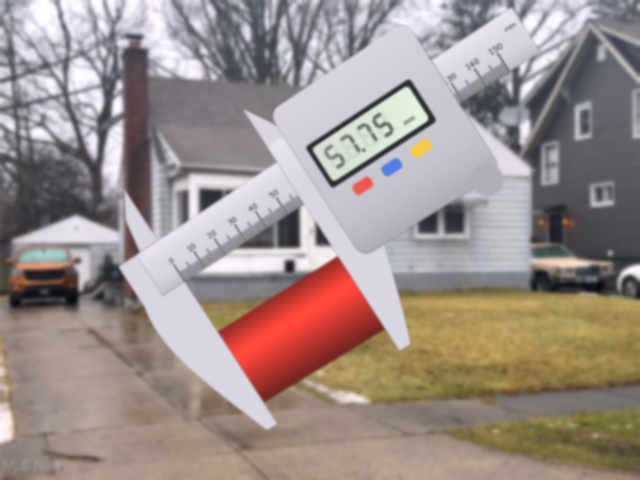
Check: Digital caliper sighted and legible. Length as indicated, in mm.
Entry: 57.75 mm
